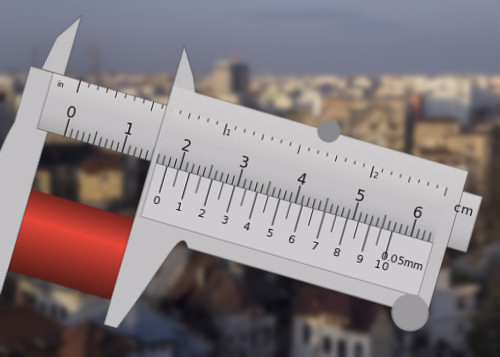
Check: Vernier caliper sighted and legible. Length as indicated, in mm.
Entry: 17.8 mm
